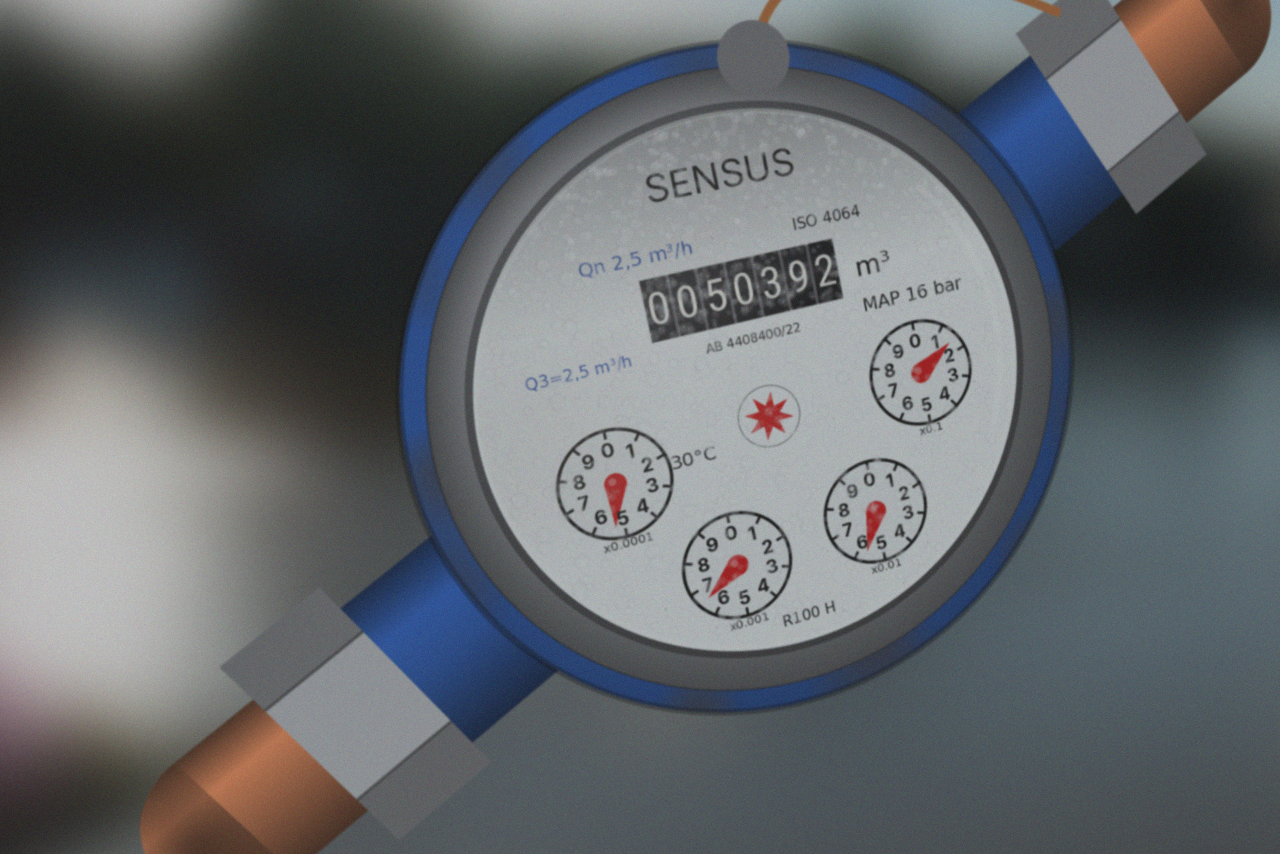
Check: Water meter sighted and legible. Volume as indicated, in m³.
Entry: 50392.1565 m³
